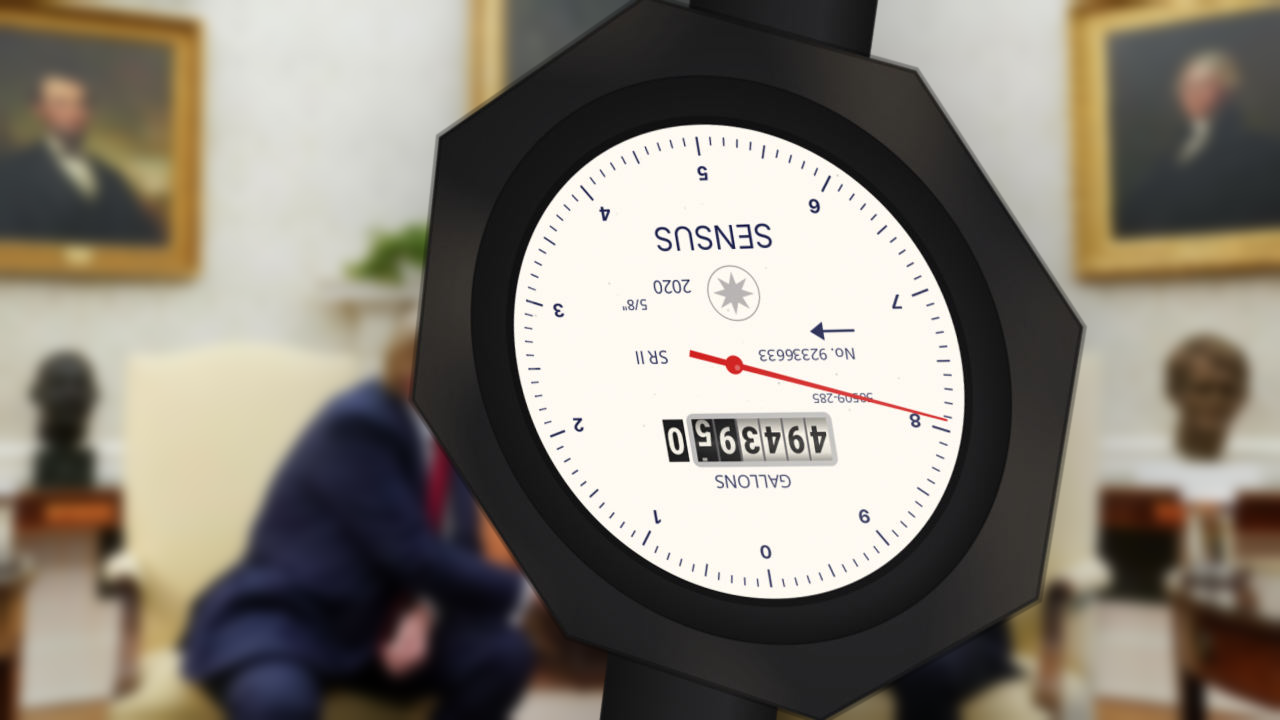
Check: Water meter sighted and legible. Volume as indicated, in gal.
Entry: 4943947.9 gal
